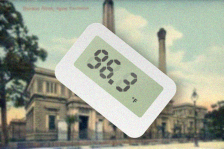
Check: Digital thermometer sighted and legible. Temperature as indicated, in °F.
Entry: 96.3 °F
